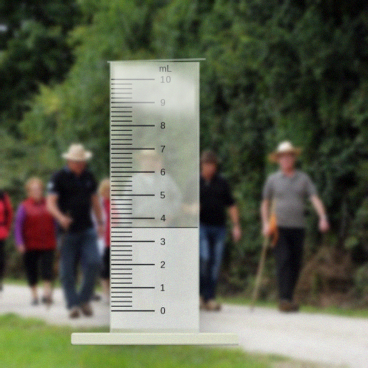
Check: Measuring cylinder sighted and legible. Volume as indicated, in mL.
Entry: 3.6 mL
